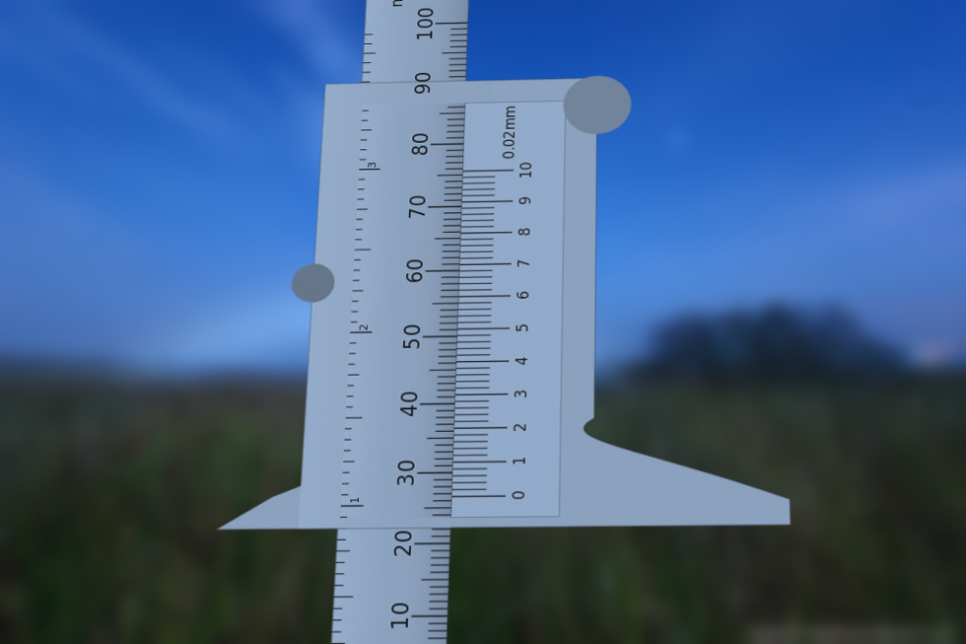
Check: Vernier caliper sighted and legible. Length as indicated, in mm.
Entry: 26.6 mm
